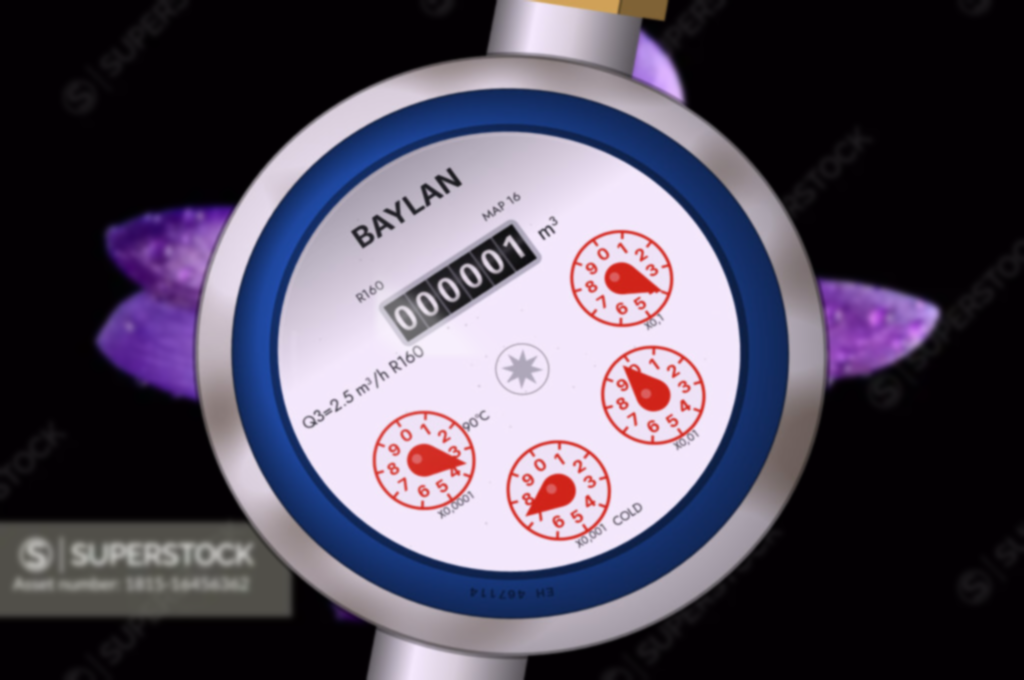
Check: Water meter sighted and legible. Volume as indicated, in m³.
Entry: 1.3973 m³
